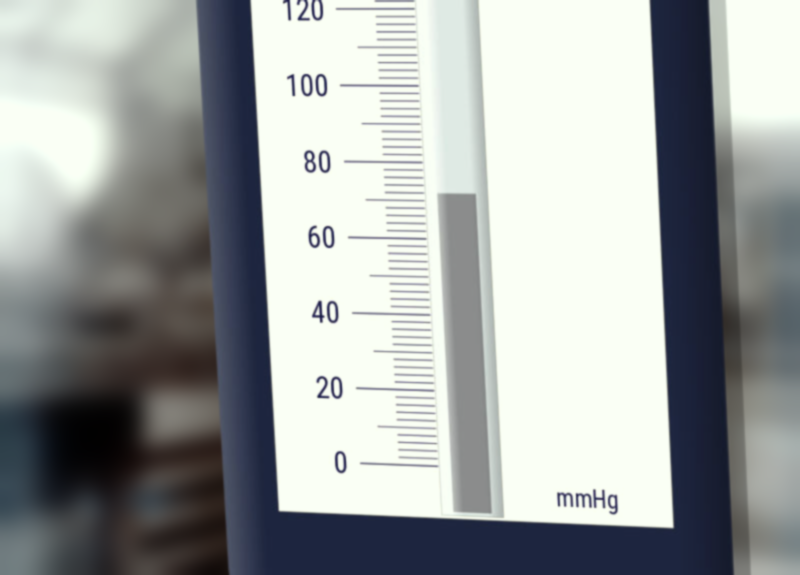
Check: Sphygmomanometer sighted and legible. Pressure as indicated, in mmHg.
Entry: 72 mmHg
